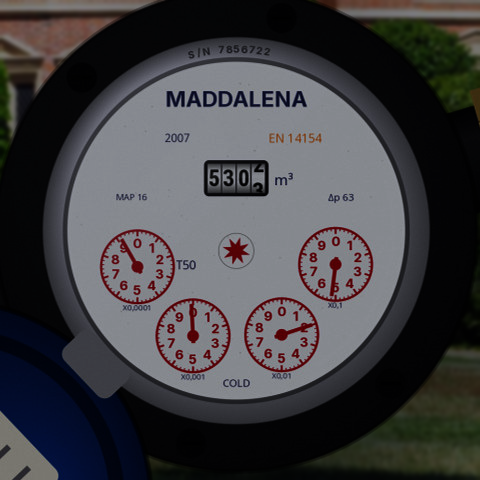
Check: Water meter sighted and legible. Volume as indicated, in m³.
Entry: 5302.5199 m³
